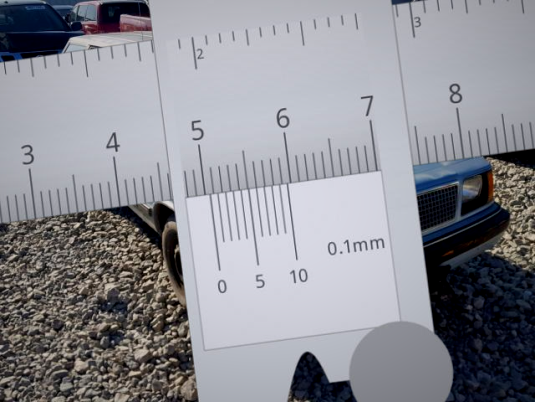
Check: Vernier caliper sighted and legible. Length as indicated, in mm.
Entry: 50.6 mm
